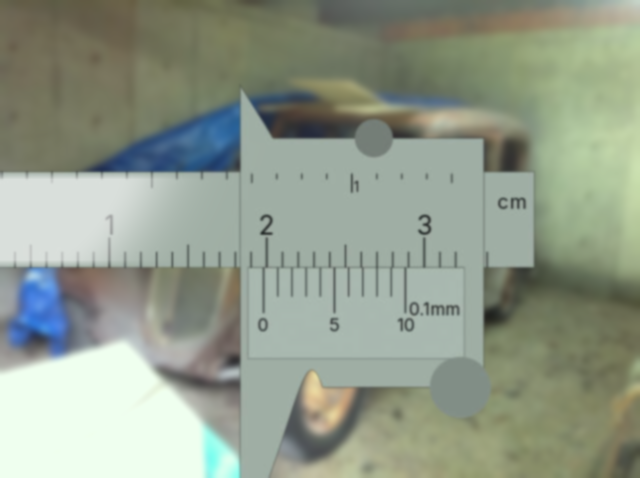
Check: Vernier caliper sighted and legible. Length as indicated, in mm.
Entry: 19.8 mm
